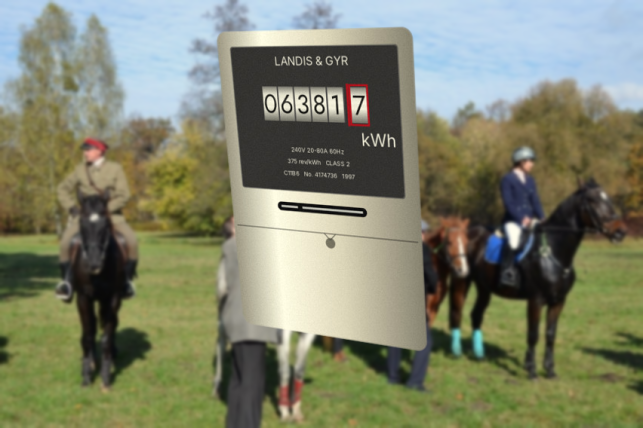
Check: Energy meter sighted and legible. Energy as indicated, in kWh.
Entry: 6381.7 kWh
